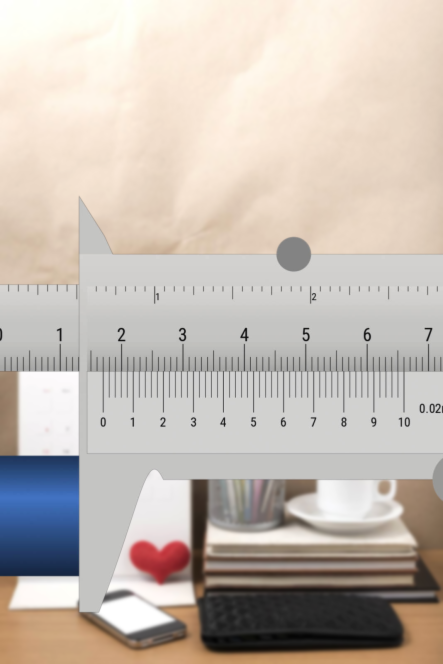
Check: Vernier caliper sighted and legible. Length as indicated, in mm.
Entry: 17.0 mm
